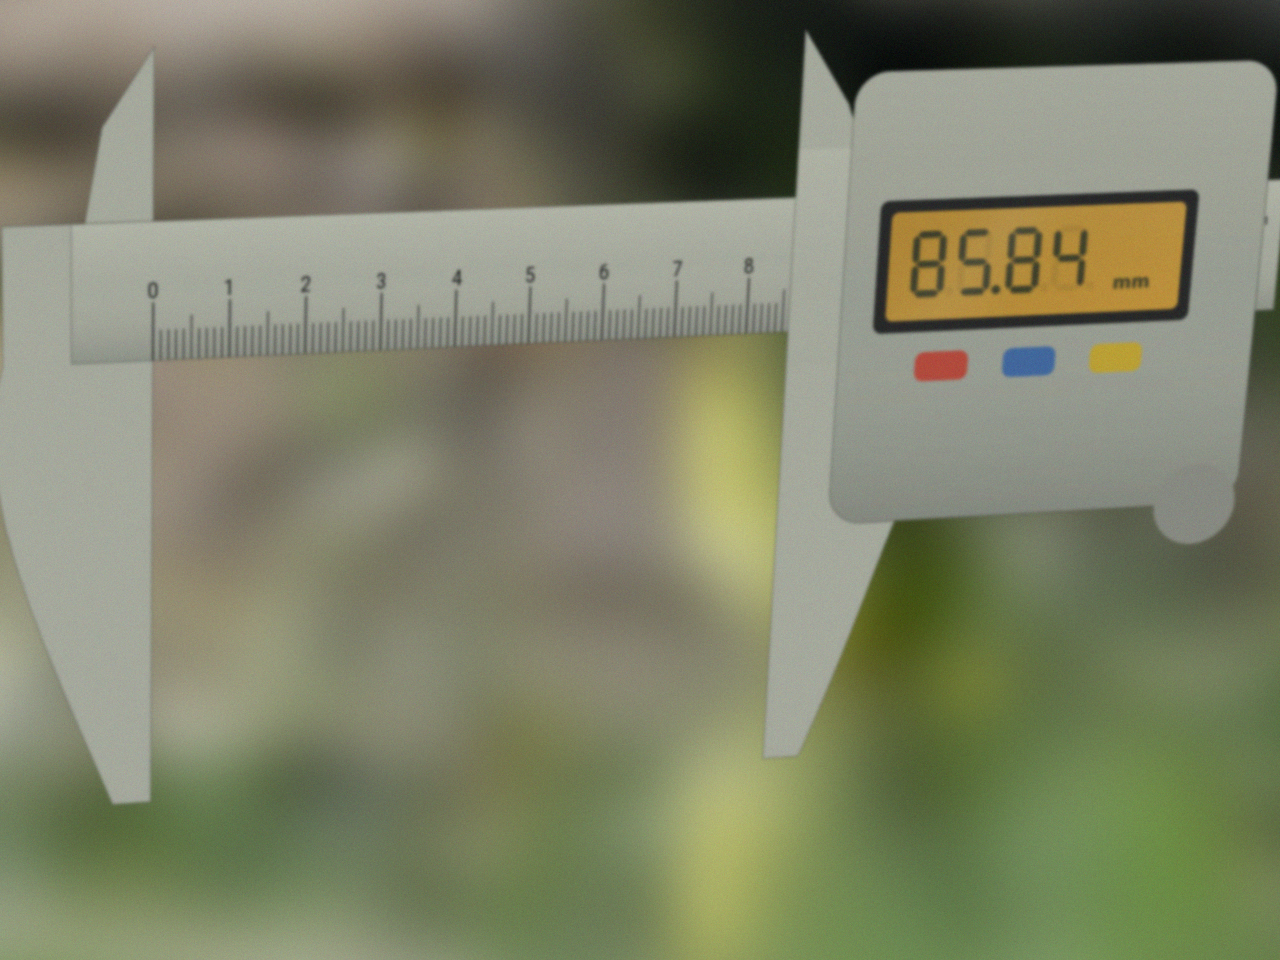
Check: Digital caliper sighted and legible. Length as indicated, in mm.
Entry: 85.84 mm
